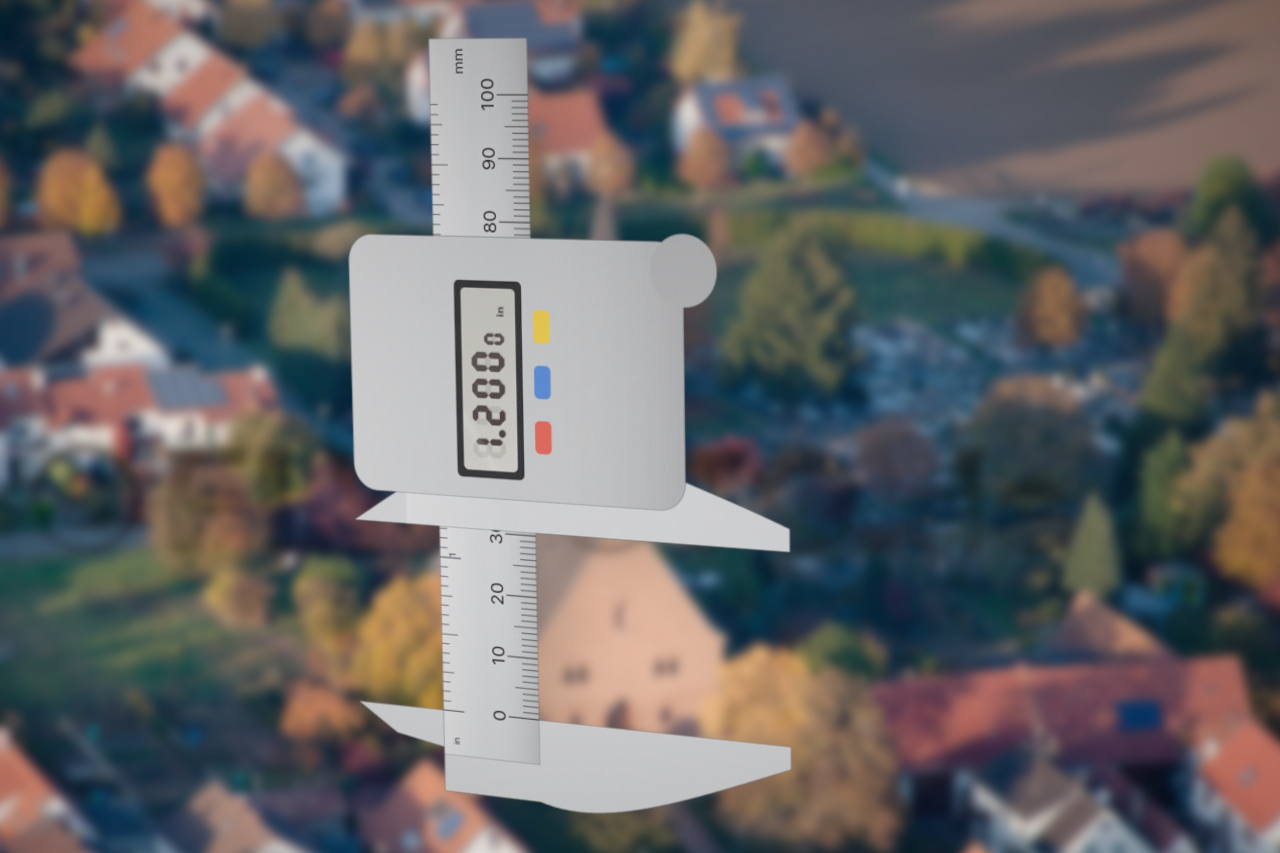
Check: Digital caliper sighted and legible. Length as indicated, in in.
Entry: 1.2000 in
